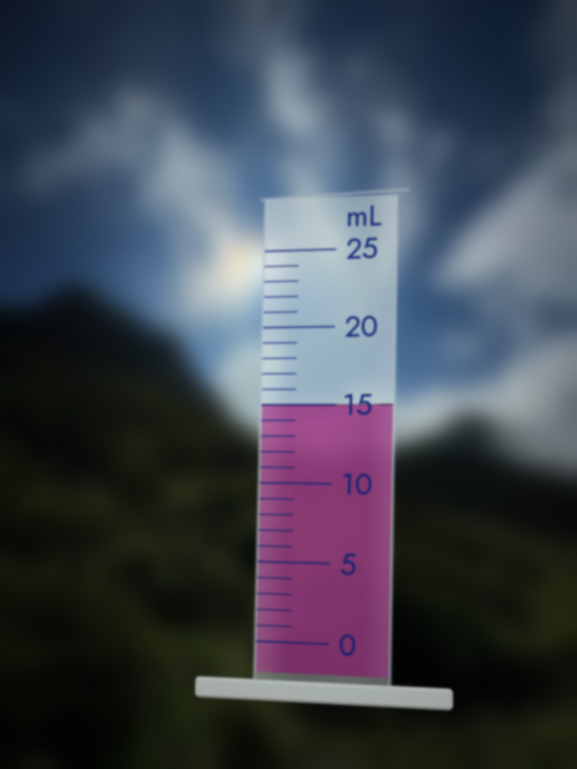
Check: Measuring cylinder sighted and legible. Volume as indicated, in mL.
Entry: 15 mL
